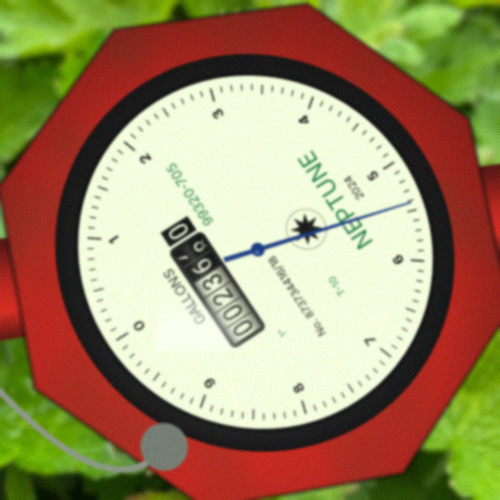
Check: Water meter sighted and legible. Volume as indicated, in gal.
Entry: 23675.4 gal
